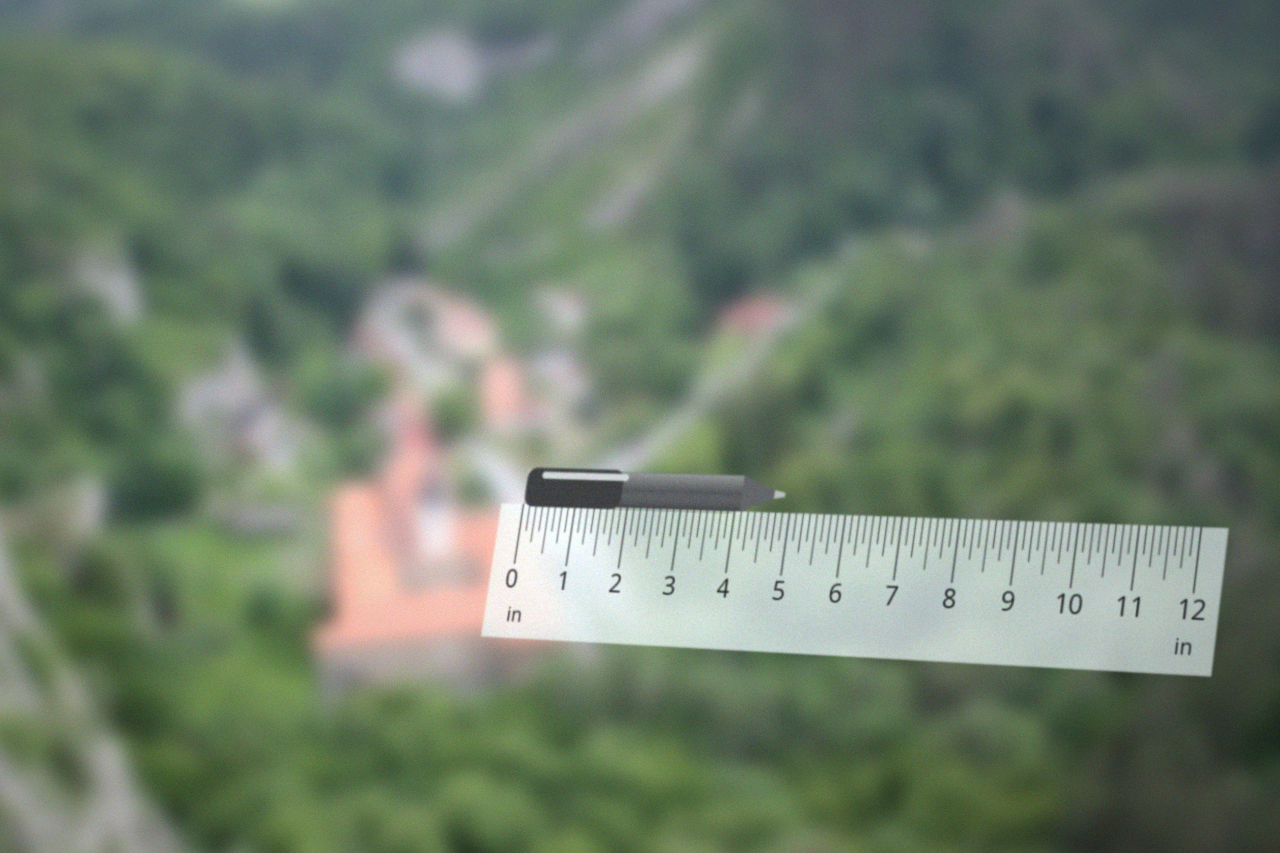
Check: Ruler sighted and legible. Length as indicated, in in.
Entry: 4.875 in
